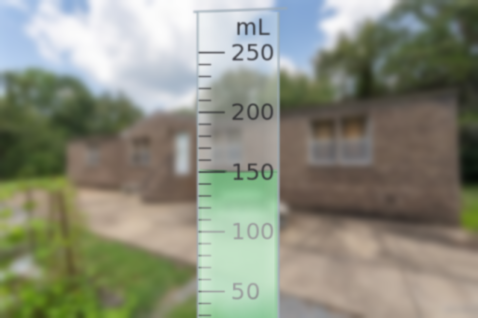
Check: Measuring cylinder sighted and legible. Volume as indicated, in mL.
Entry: 150 mL
